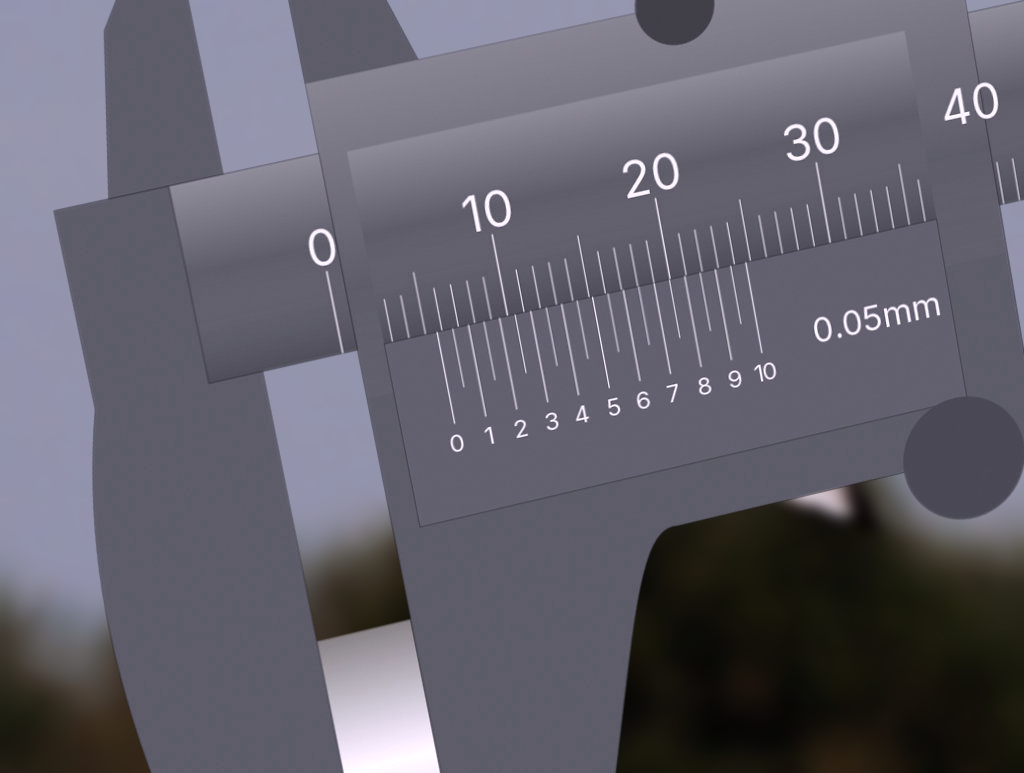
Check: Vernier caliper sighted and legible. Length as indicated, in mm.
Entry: 5.7 mm
